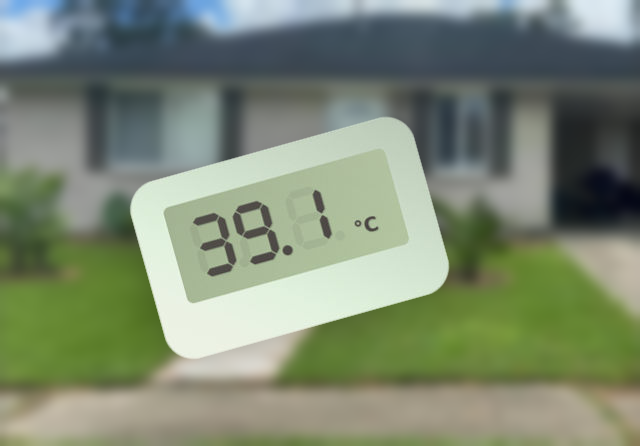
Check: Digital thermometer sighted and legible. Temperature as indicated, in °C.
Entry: 39.1 °C
